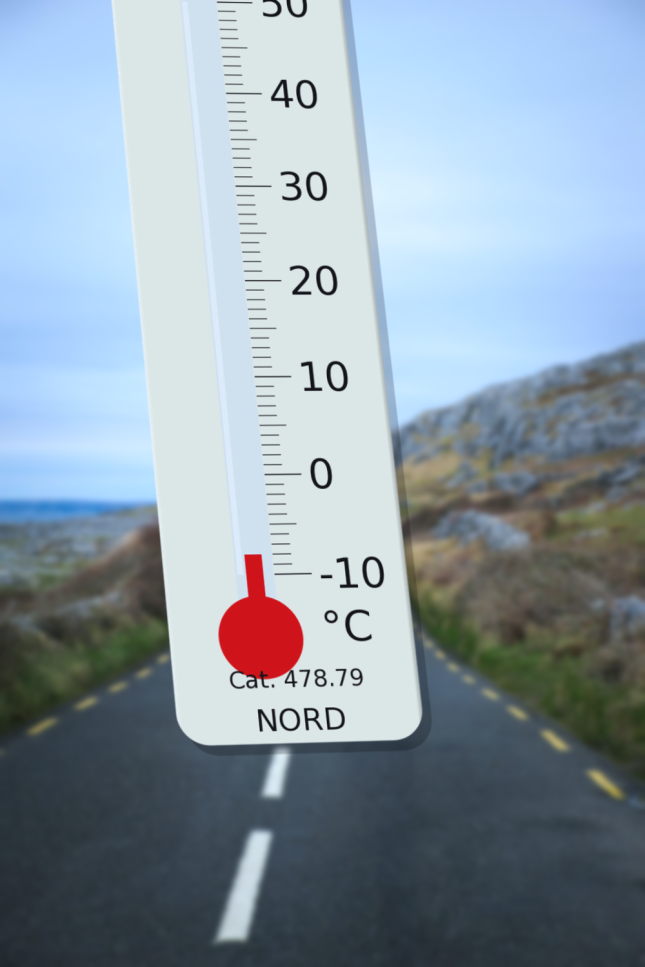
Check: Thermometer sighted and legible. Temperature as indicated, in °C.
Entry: -8 °C
